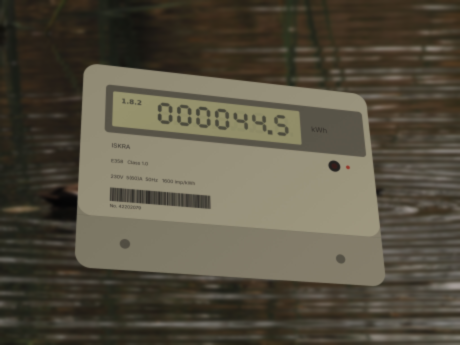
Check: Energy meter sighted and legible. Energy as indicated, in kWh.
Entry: 44.5 kWh
